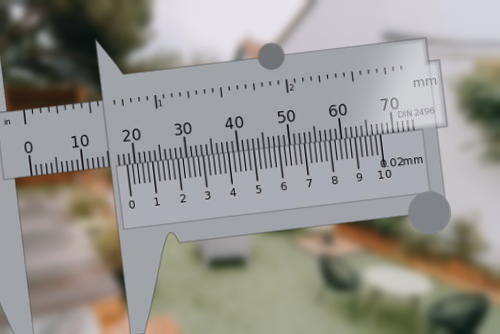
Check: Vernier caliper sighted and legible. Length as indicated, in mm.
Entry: 18.5 mm
